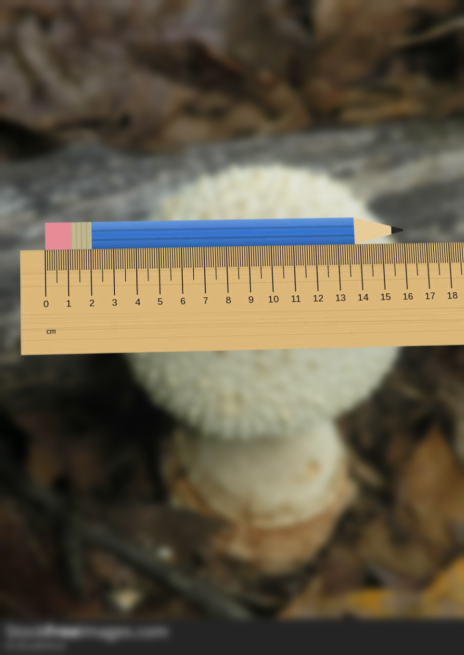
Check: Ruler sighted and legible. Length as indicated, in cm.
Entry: 16 cm
